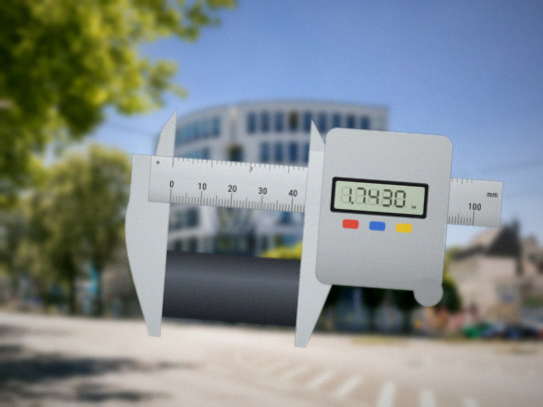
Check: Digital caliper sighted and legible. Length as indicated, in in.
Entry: 1.7430 in
